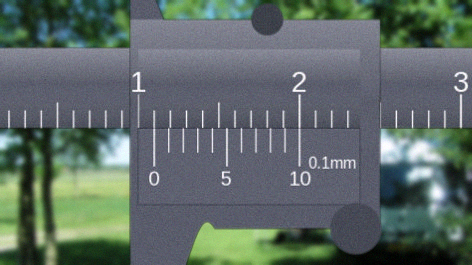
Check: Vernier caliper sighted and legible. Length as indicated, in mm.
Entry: 11.0 mm
